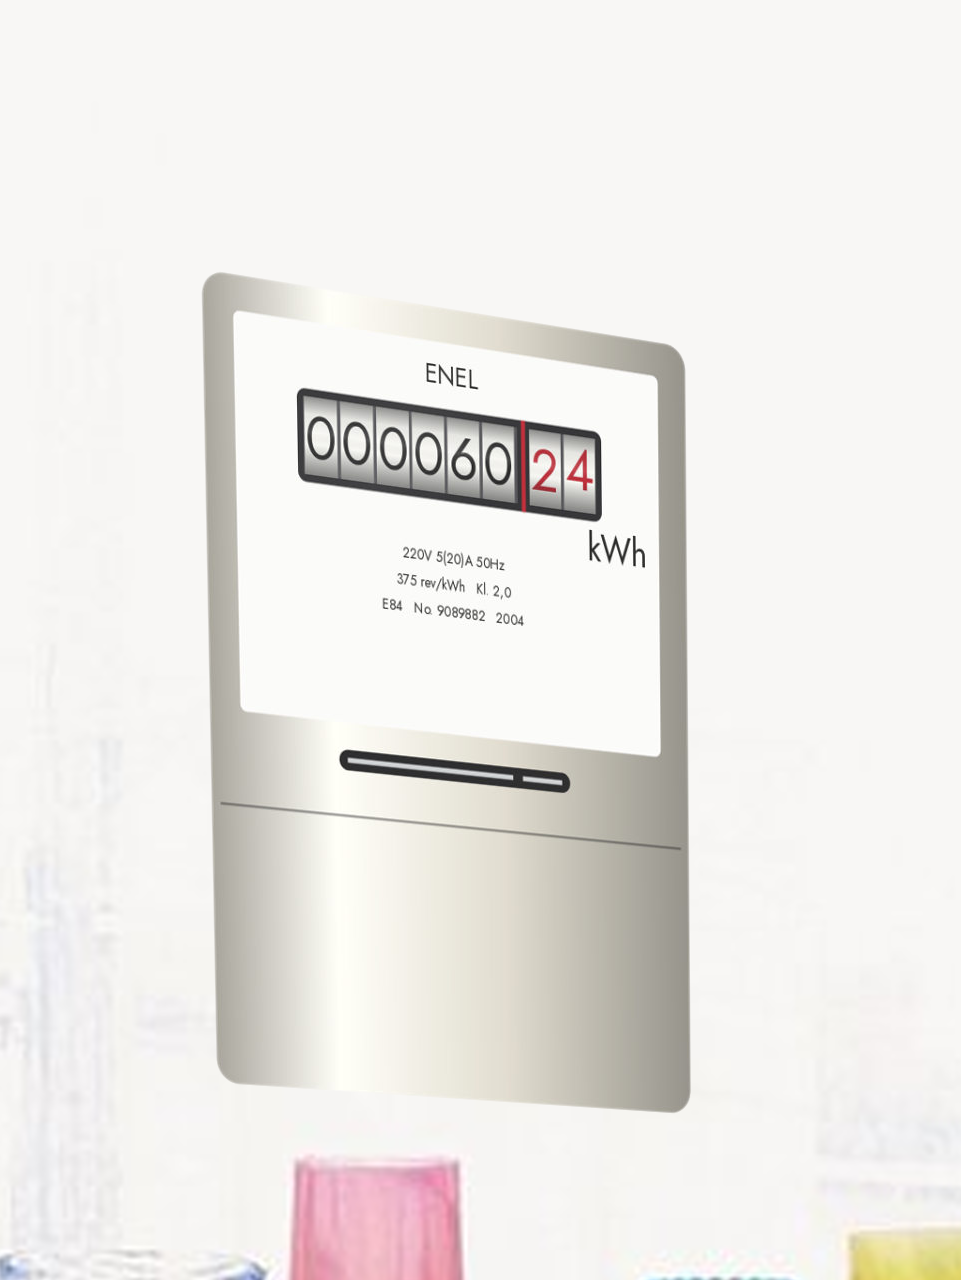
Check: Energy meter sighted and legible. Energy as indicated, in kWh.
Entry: 60.24 kWh
